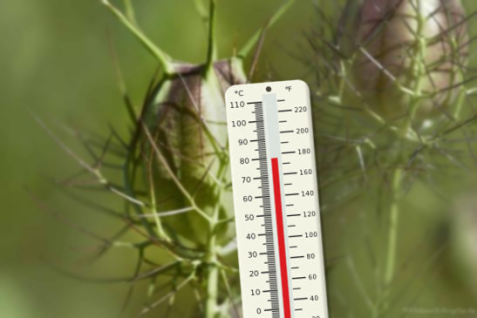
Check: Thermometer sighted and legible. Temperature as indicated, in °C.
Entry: 80 °C
